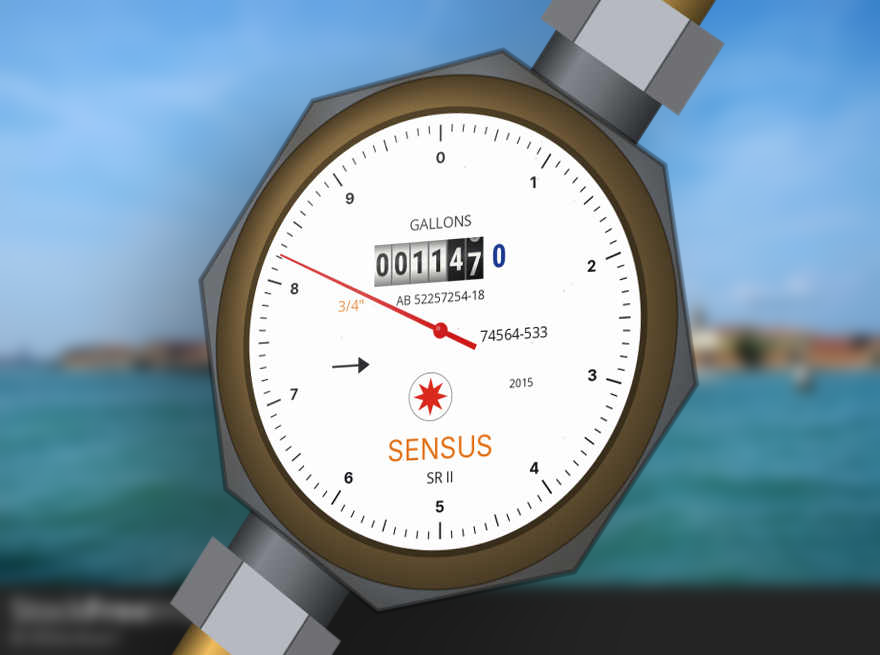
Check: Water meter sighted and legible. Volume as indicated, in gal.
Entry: 11468.2 gal
